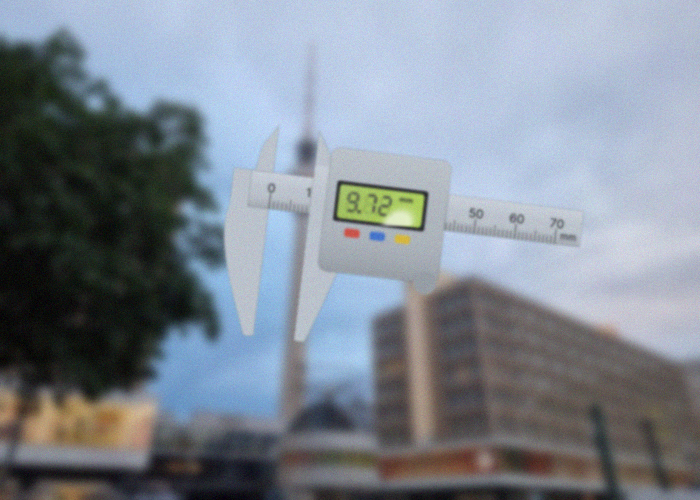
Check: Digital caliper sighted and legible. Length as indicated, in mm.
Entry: 9.72 mm
